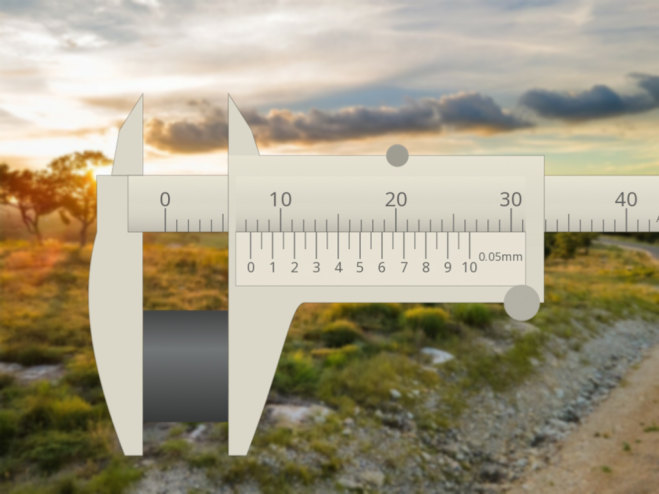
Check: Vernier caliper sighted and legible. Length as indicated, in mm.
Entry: 7.4 mm
